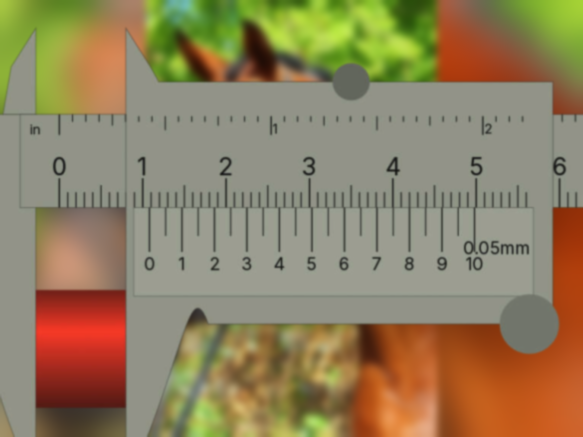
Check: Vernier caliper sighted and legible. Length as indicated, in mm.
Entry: 10.8 mm
